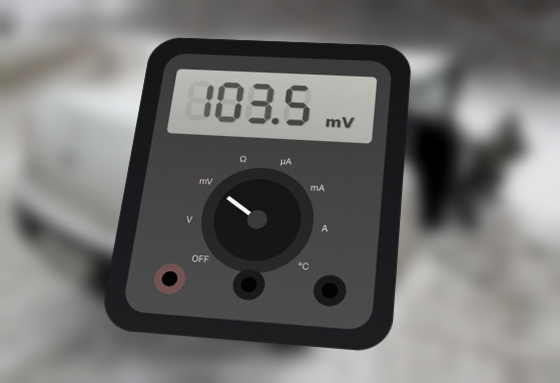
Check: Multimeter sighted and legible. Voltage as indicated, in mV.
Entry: 103.5 mV
